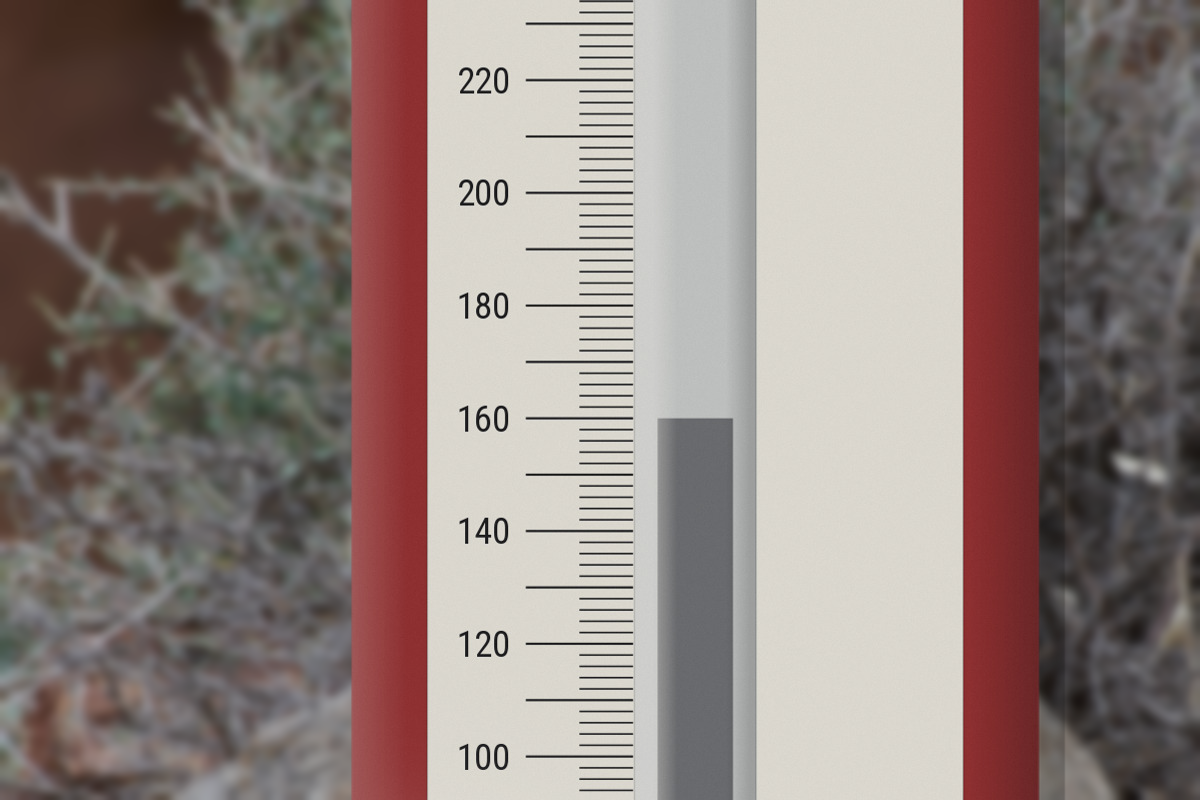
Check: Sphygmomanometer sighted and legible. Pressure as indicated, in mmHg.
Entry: 160 mmHg
